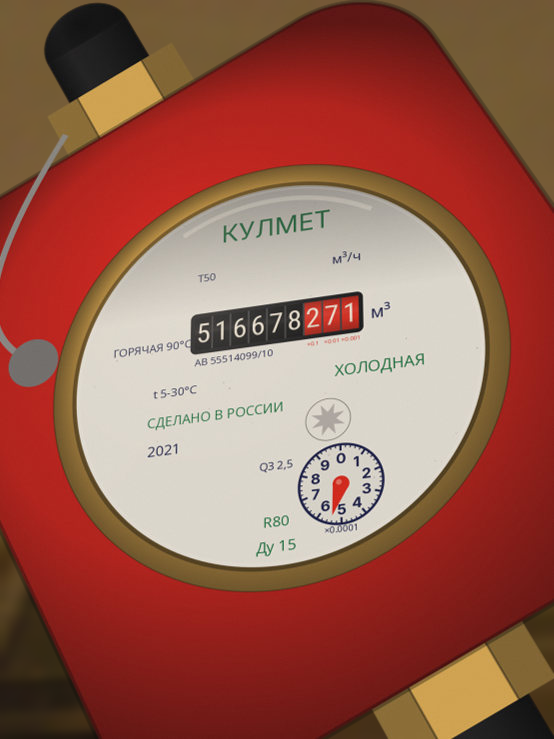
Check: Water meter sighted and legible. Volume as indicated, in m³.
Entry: 516678.2715 m³
